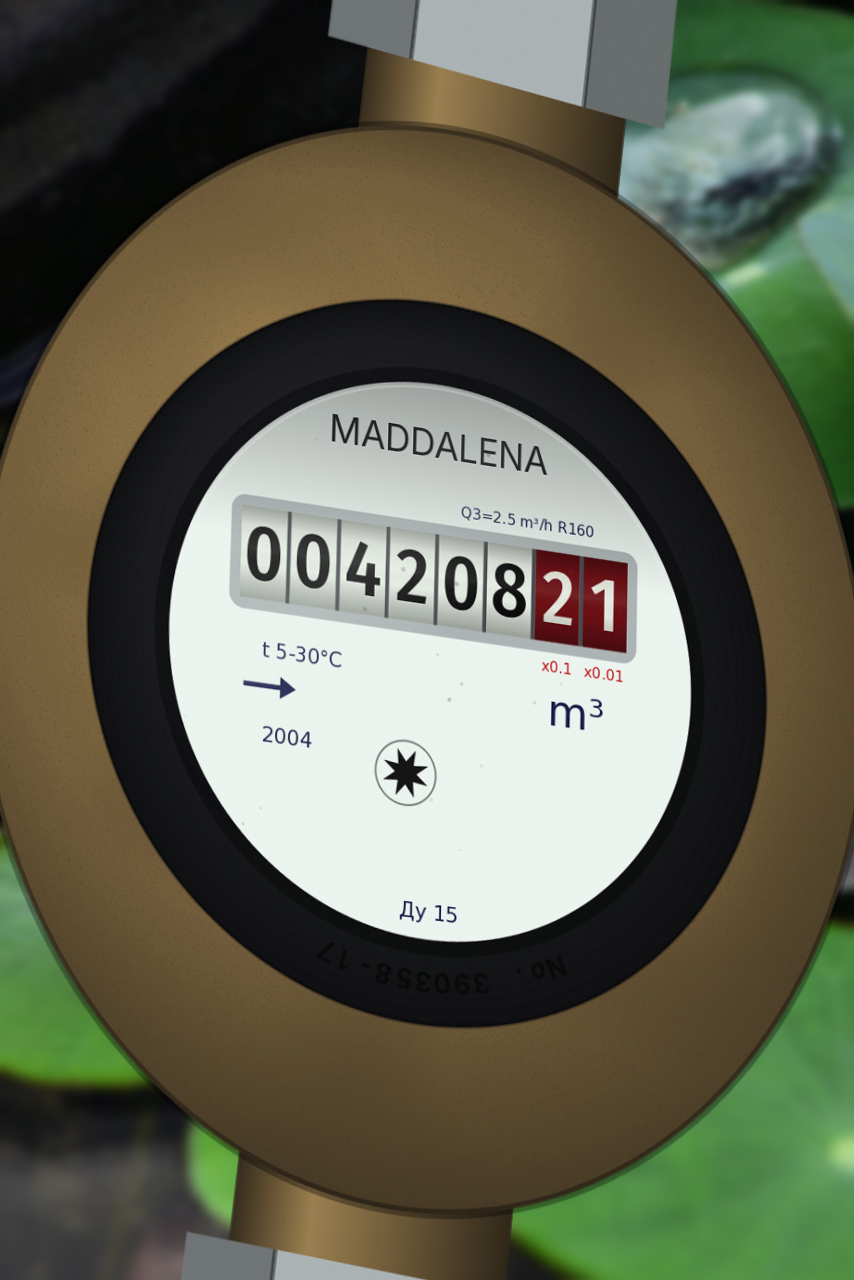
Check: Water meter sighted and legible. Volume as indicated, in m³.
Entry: 4208.21 m³
